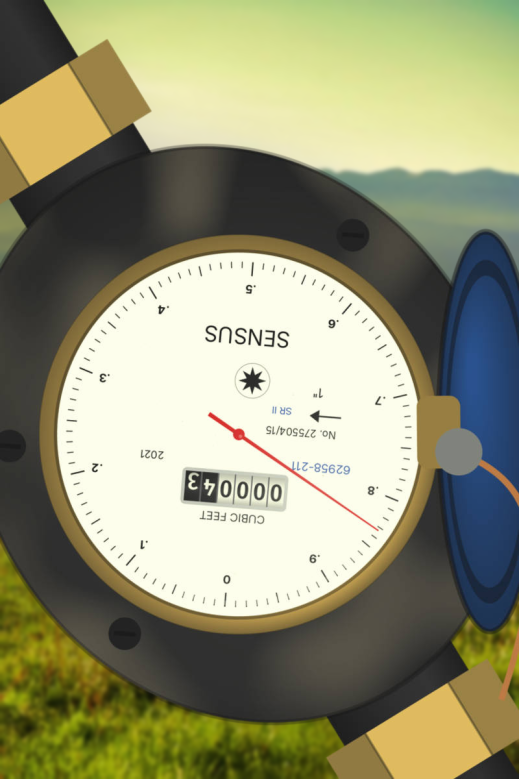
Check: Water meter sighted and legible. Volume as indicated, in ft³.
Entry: 42.83 ft³
